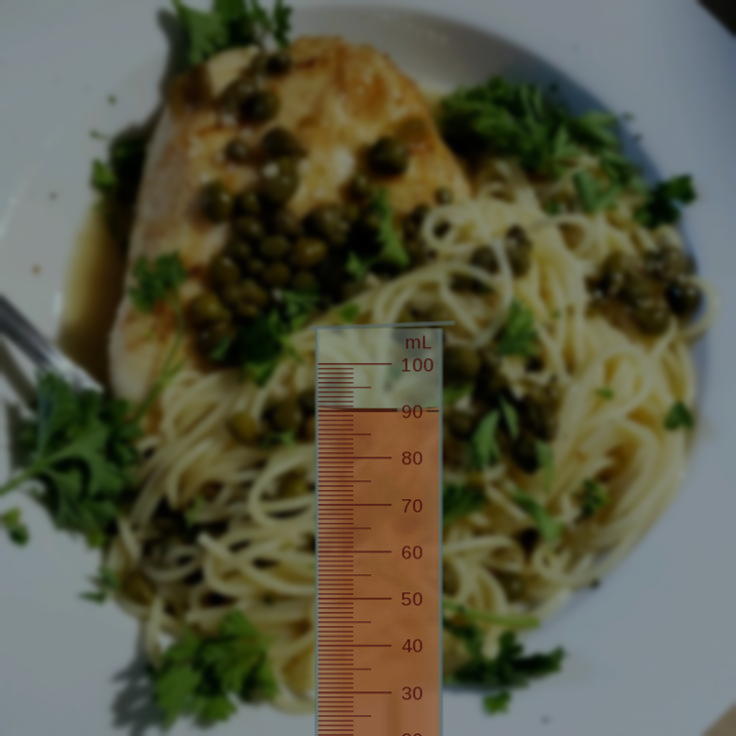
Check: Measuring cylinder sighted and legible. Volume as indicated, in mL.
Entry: 90 mL
